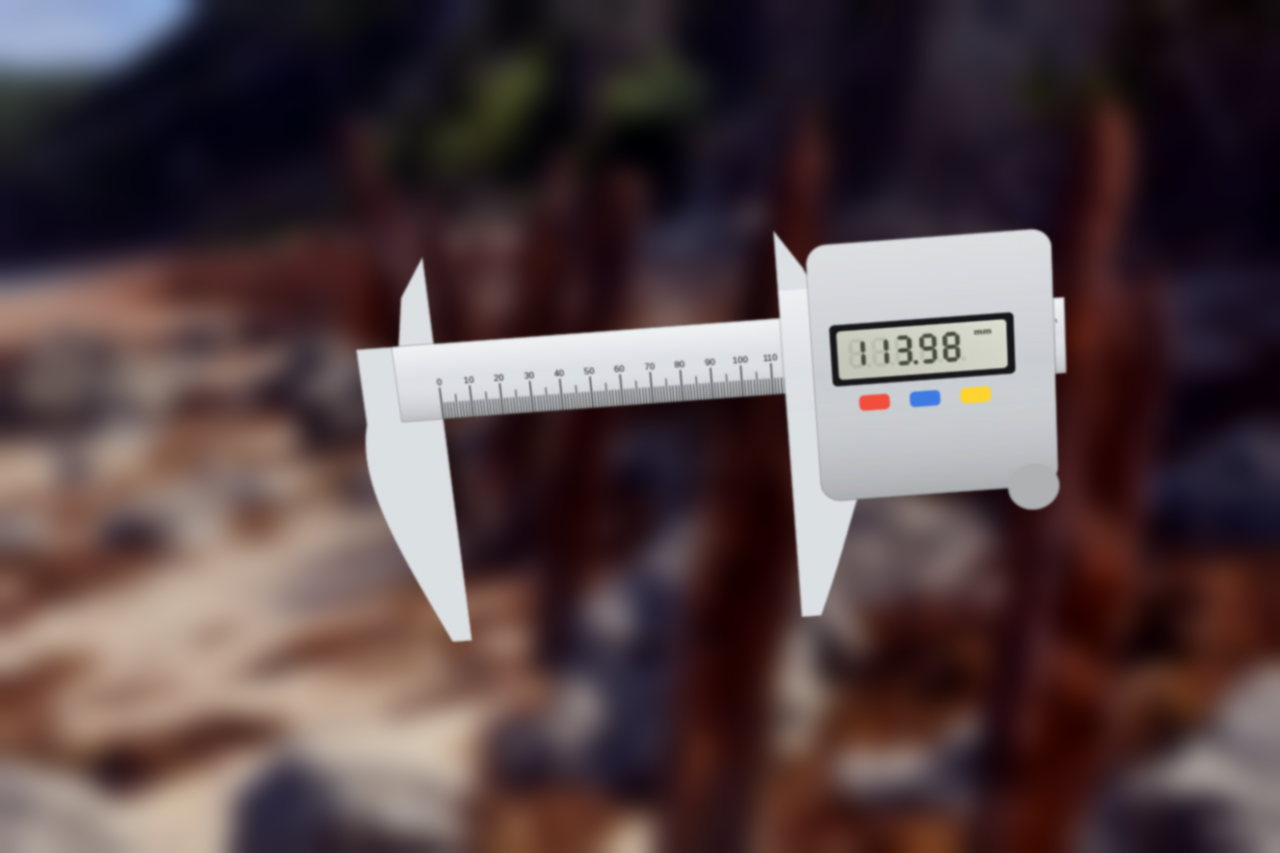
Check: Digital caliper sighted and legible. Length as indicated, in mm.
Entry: 113.98 mm
